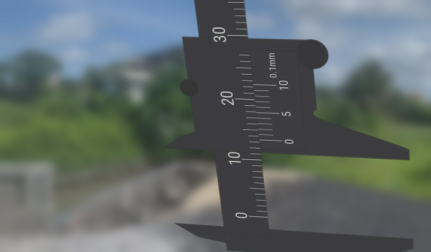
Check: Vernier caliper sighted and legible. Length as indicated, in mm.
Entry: 13.4 mm
